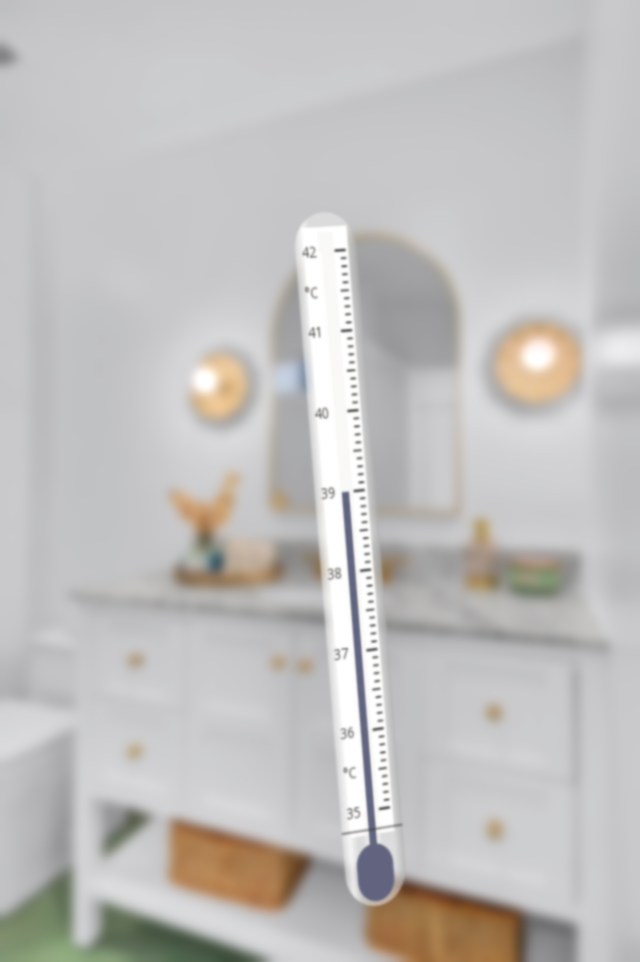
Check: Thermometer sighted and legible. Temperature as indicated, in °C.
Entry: 39 °C
